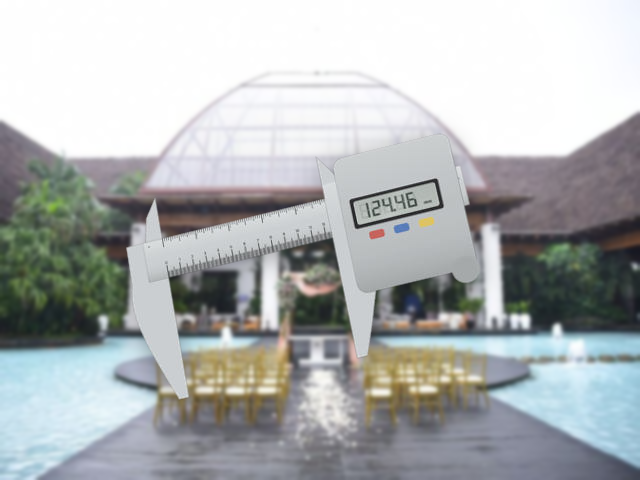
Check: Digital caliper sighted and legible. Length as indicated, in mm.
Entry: 124.46 mm
